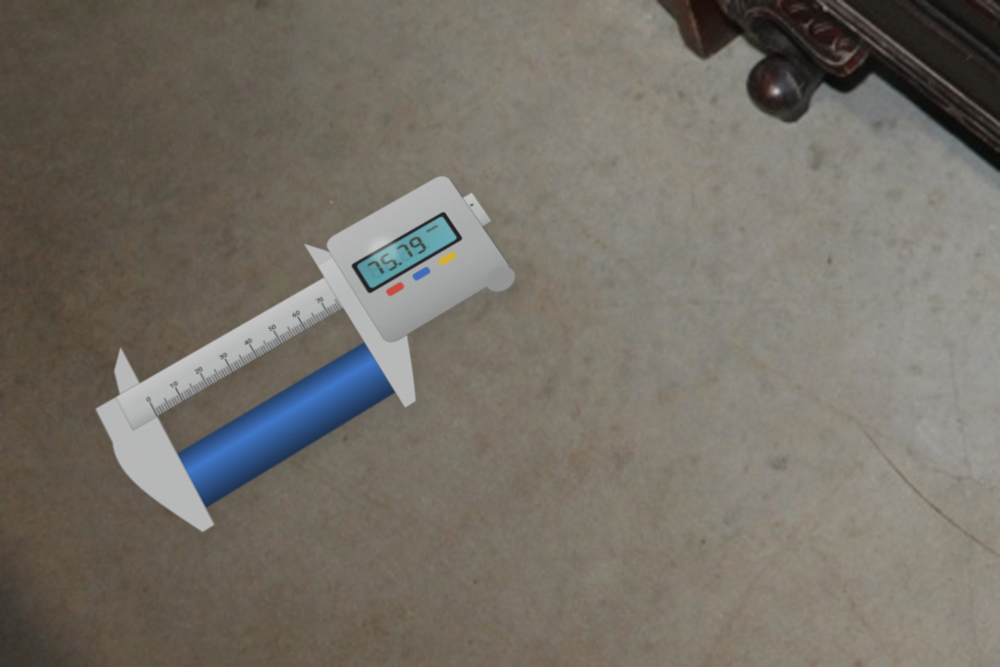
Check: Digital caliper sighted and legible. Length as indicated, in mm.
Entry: 75.79 mm
